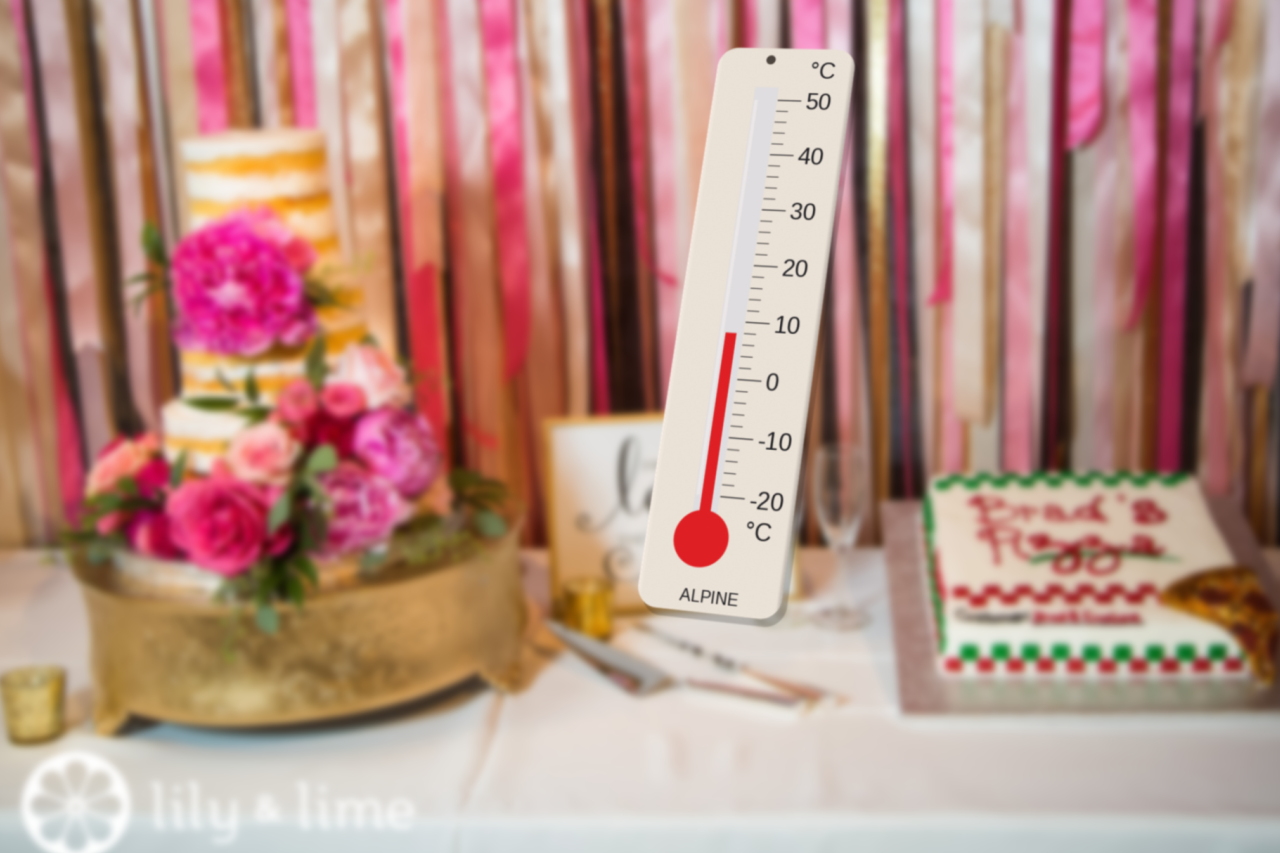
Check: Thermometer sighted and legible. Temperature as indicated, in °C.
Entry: 8 °C
